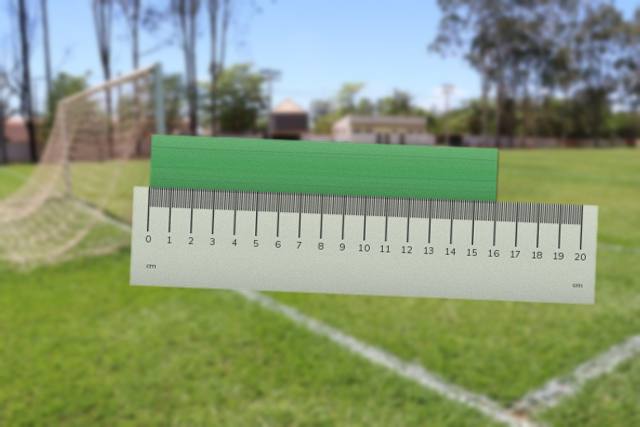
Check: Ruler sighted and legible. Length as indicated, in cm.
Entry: 16 cm
